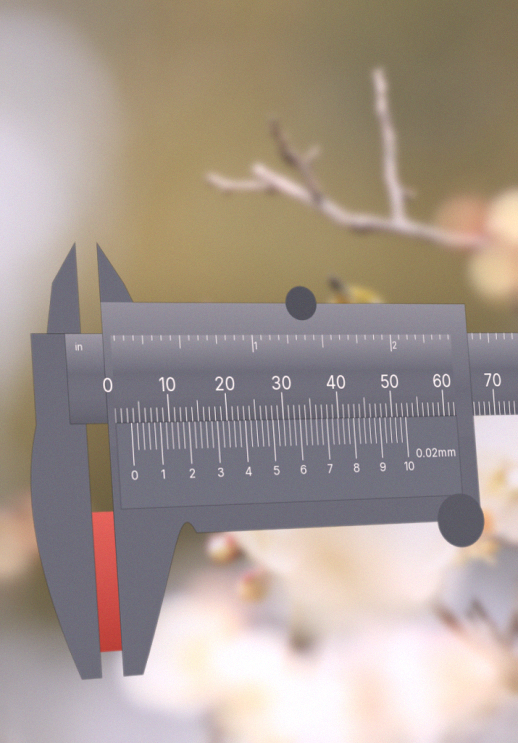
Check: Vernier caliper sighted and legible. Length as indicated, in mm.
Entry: 3.6 mm
